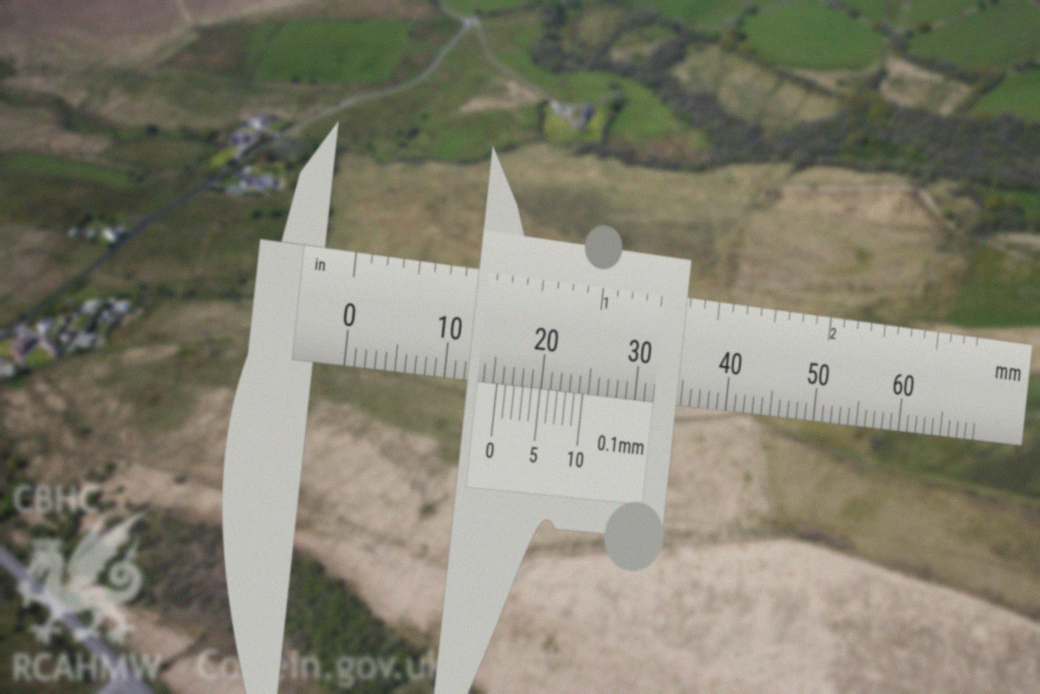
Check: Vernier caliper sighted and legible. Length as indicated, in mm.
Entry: 15.4 mm
